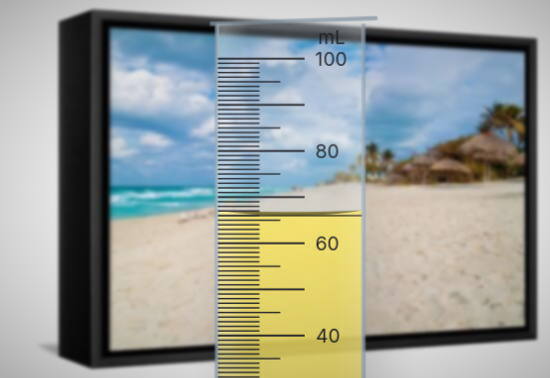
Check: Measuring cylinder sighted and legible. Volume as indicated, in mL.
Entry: 66 mL
